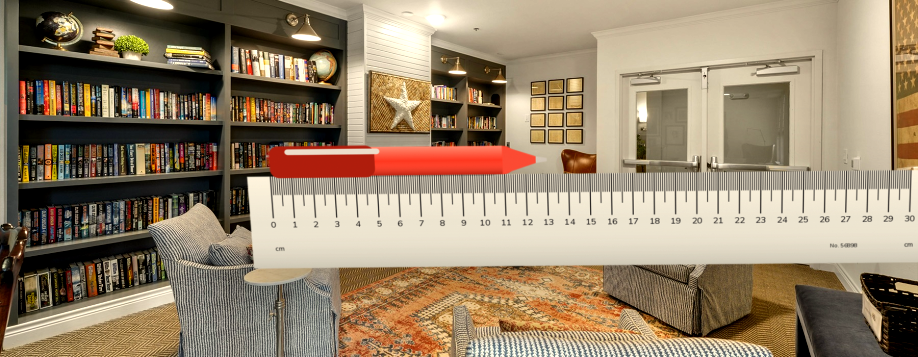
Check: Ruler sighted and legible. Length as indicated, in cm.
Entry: 13 cm
